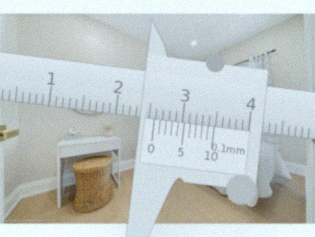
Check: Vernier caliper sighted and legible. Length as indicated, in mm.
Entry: 25.8 mm
